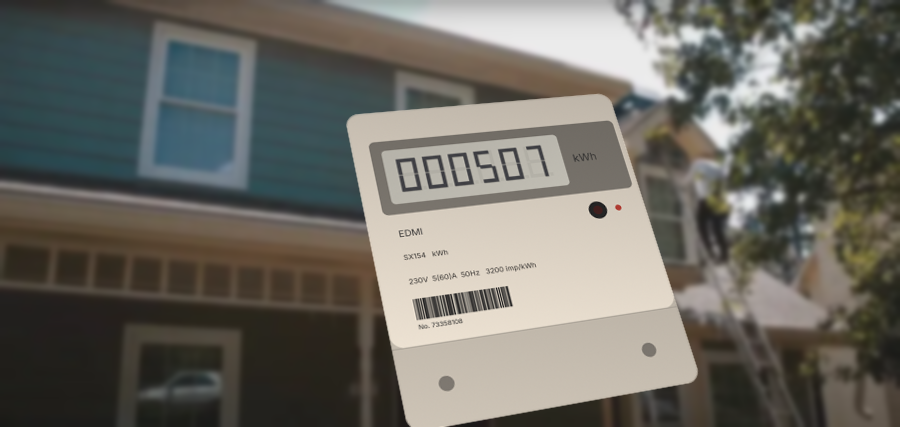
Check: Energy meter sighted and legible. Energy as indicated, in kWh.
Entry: 507 kWh
